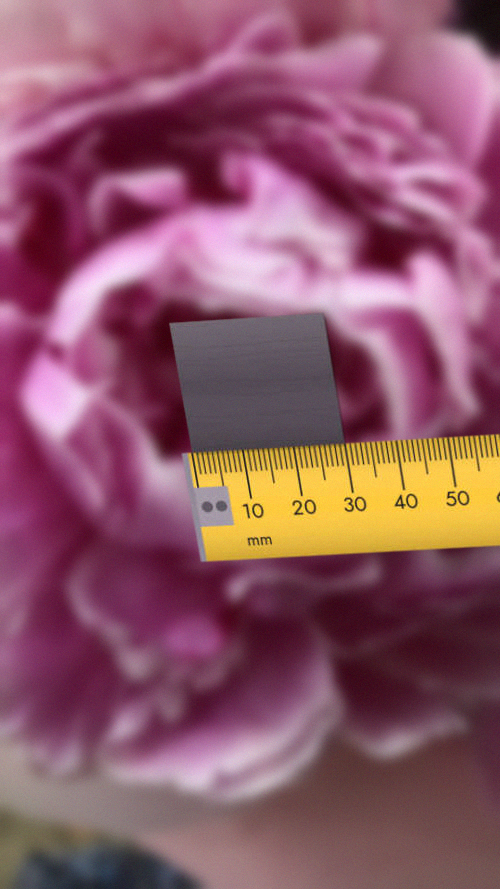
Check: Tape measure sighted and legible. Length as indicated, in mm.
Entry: 30 mm
